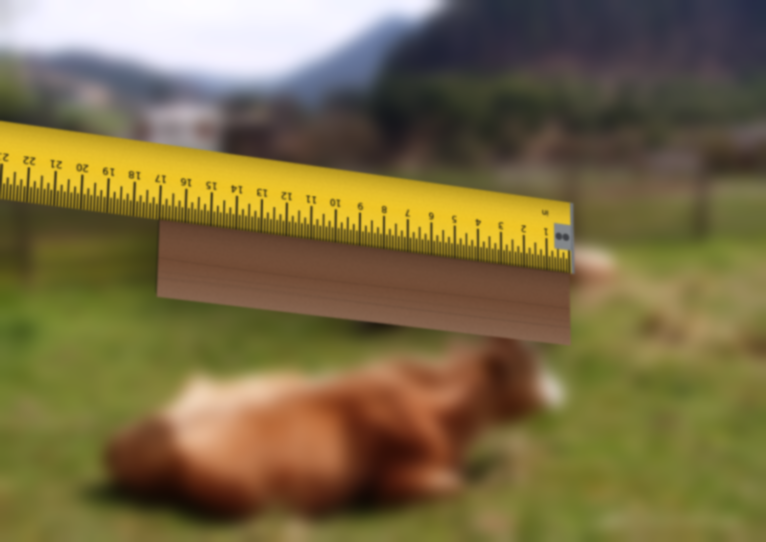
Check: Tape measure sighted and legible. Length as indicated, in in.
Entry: 17 in
